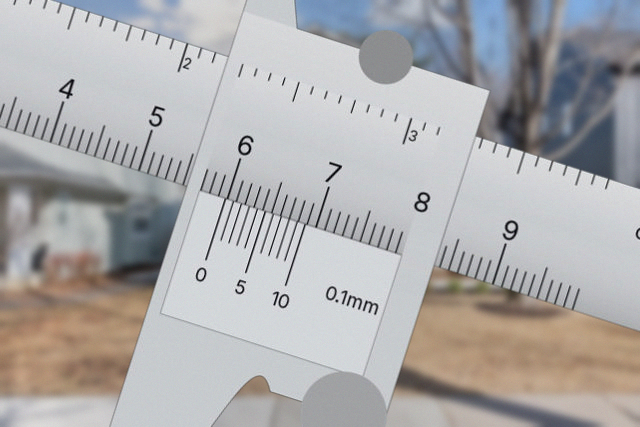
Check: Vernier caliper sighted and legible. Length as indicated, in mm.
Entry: 59.8 mm
